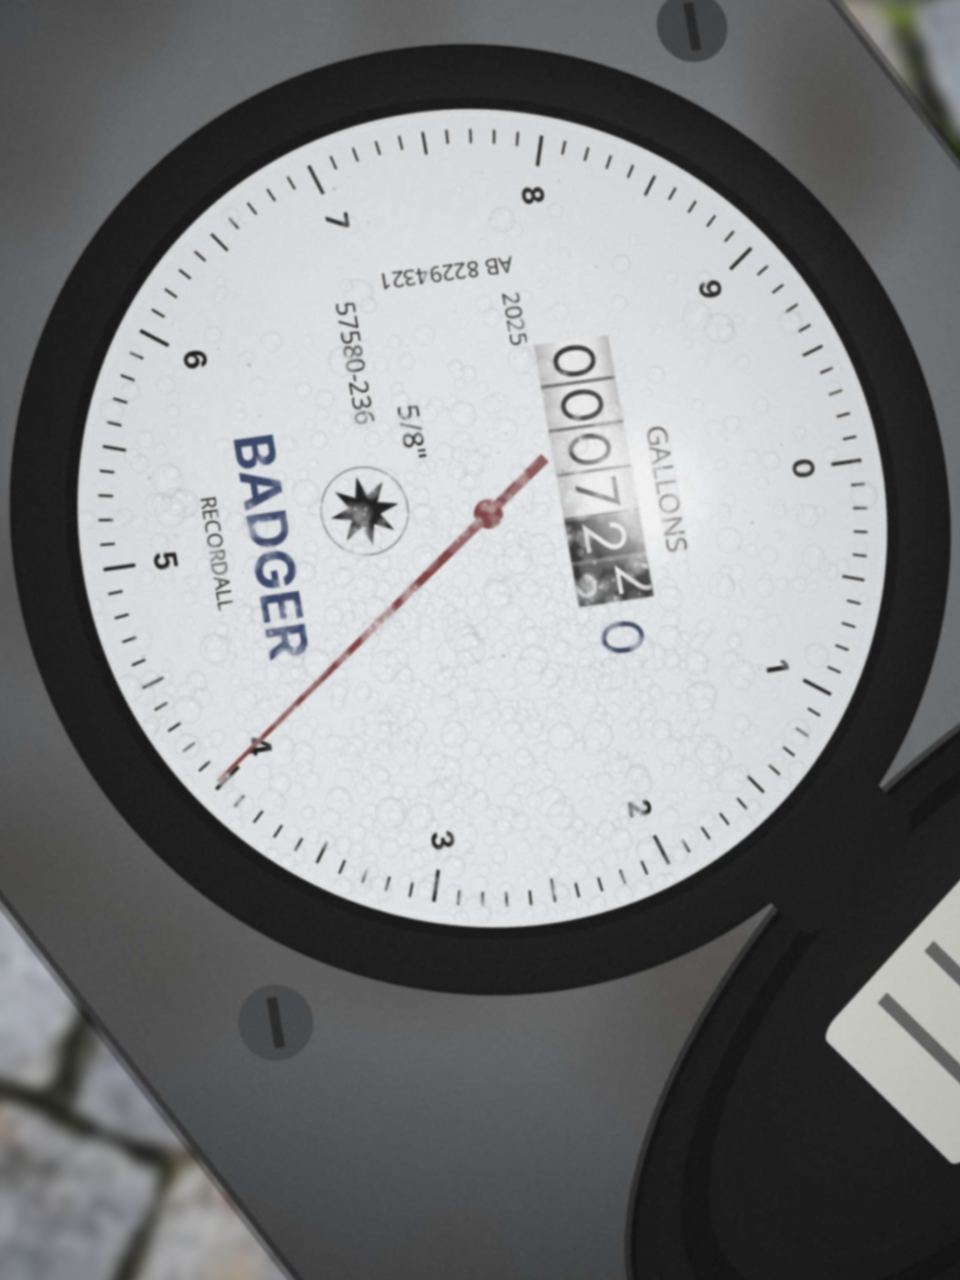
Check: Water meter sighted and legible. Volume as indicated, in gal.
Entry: 7224.0 gal
